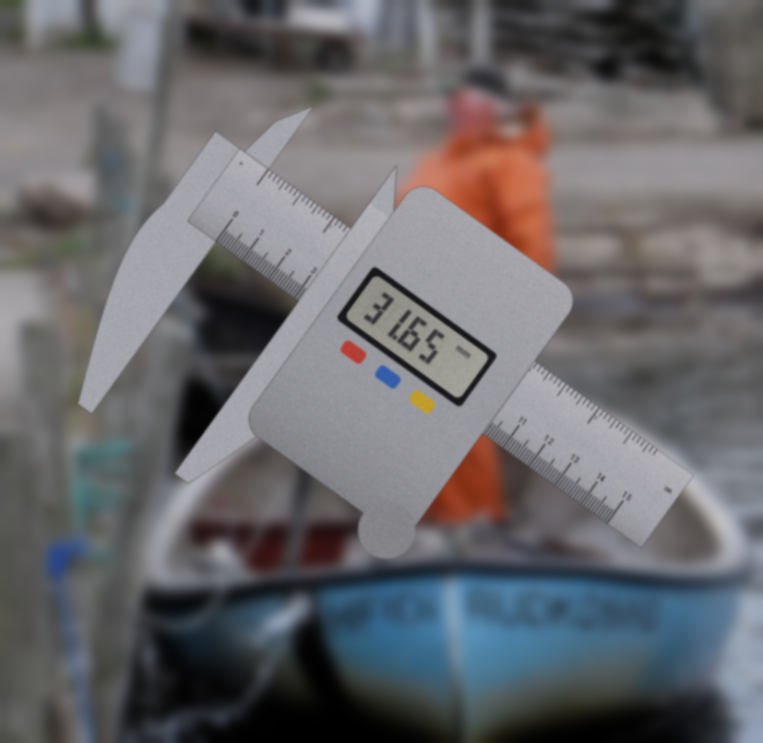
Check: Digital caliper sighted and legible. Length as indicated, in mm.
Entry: 31.65 mm
